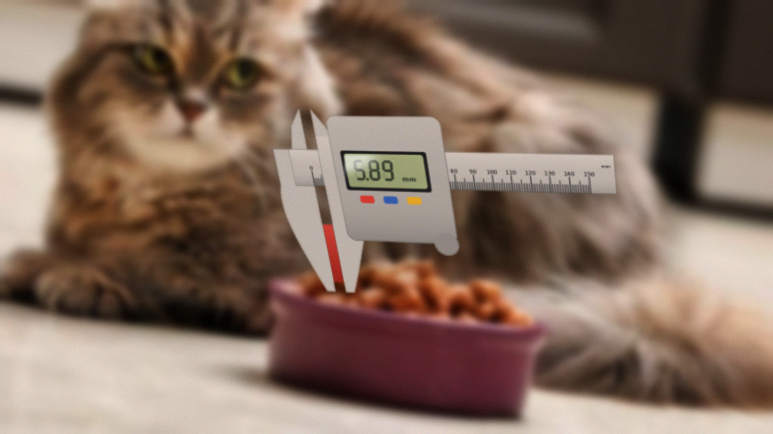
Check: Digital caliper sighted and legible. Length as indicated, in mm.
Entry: 5.89 mm
